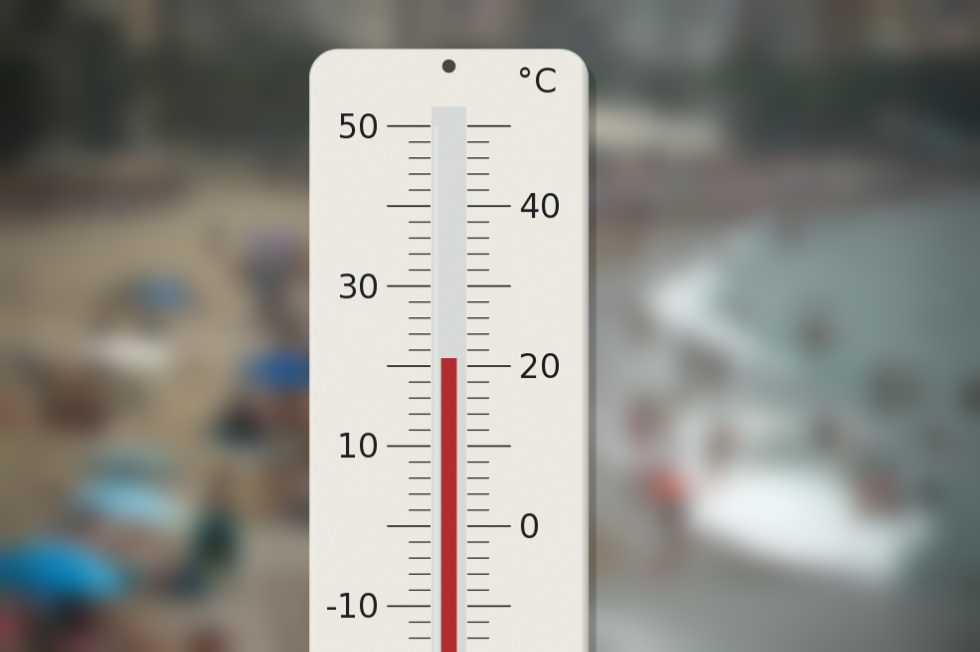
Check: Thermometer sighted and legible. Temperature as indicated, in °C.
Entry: 21 °C
